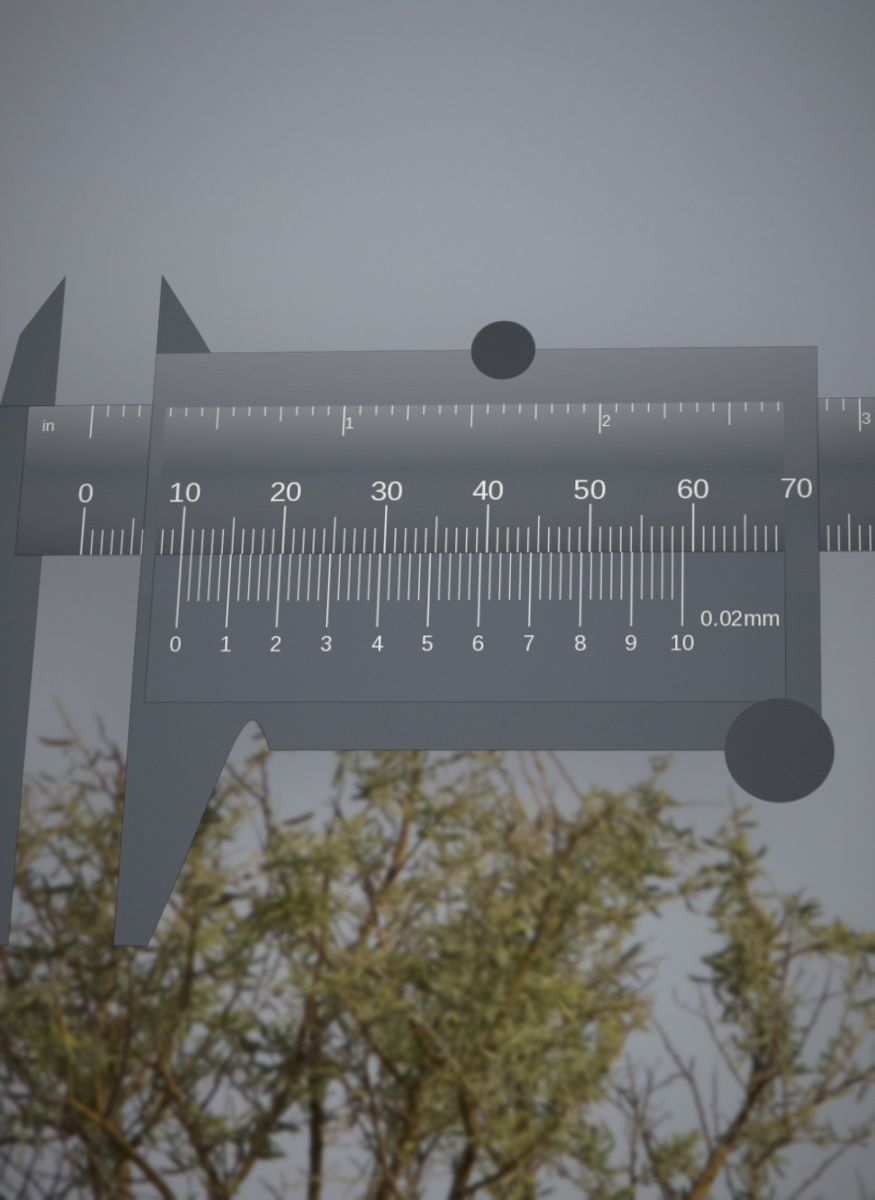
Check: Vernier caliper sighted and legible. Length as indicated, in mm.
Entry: 10.0 mm
